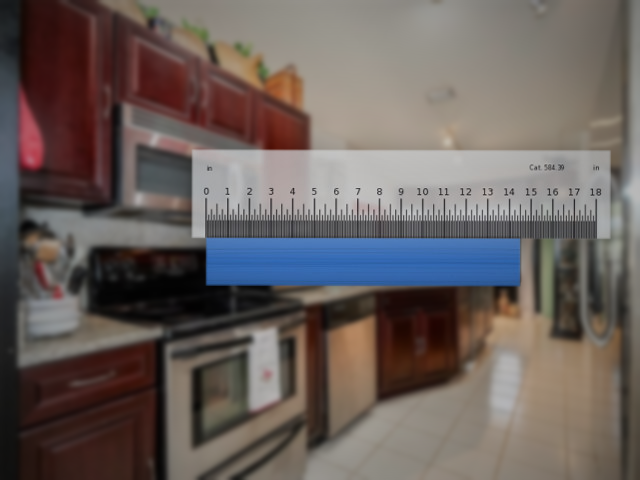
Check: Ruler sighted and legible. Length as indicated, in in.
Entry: 14.5 in
